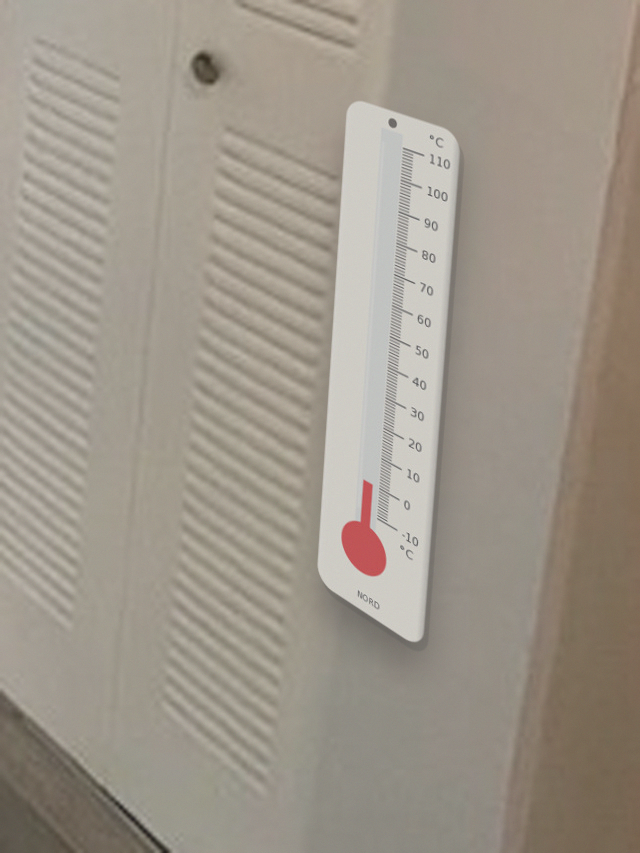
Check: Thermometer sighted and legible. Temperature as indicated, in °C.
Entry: 0 °C
